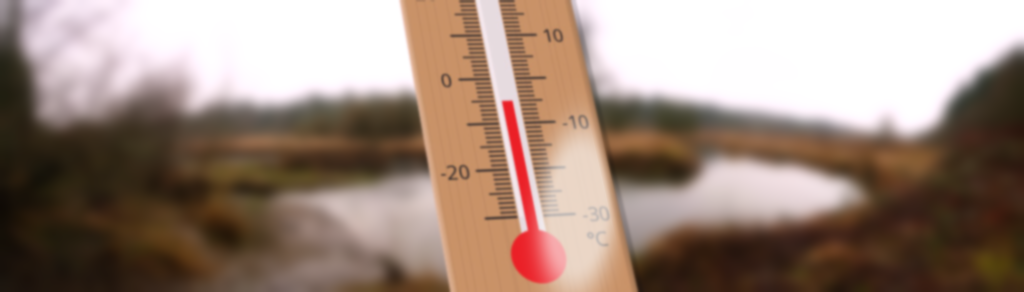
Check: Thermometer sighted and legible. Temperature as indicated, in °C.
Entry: -5 °C
